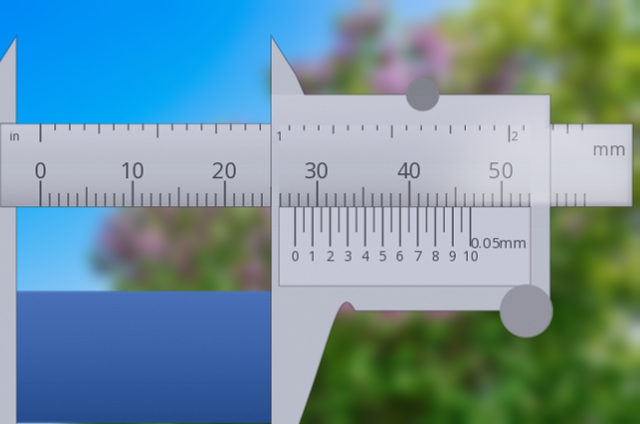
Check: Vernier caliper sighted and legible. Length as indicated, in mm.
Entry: 27.6 mm
